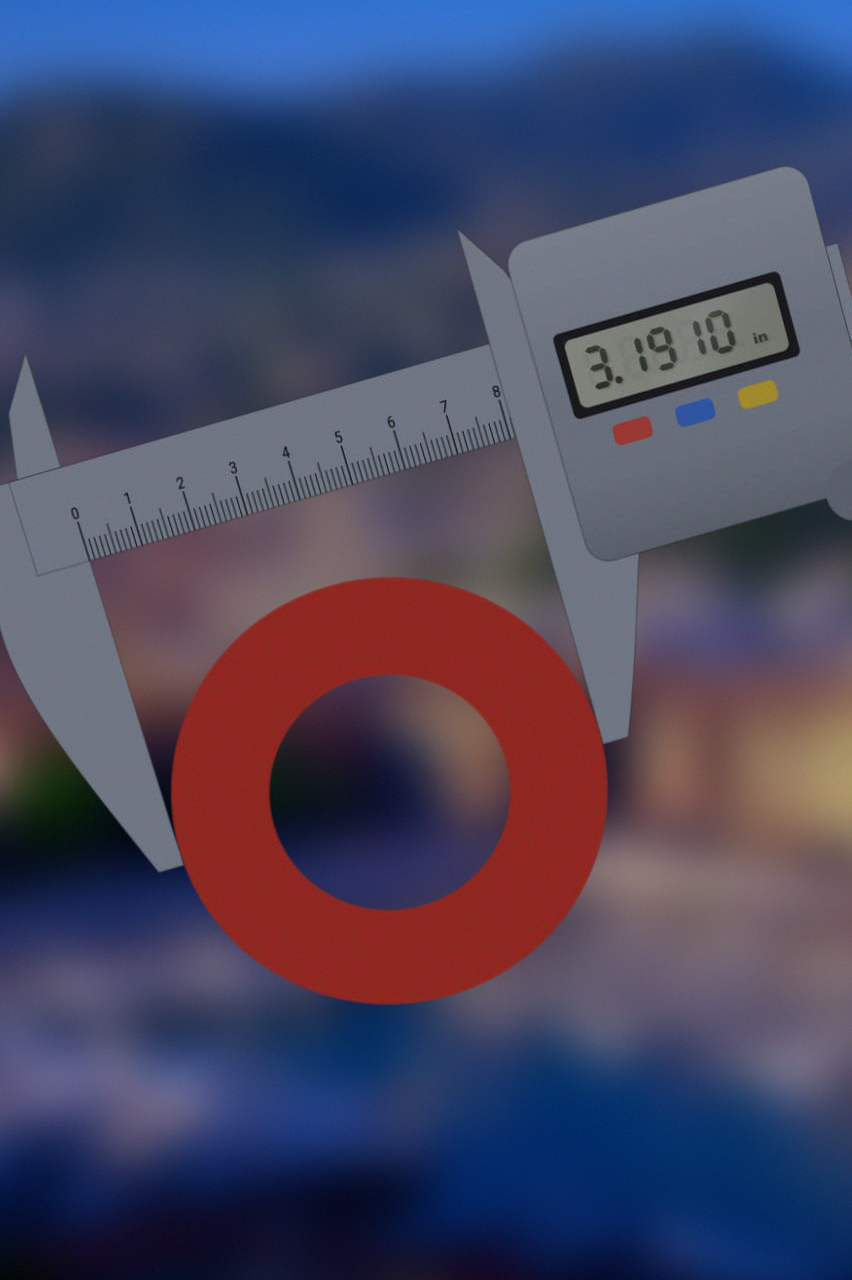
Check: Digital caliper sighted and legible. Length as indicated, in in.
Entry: 3.1910 in
